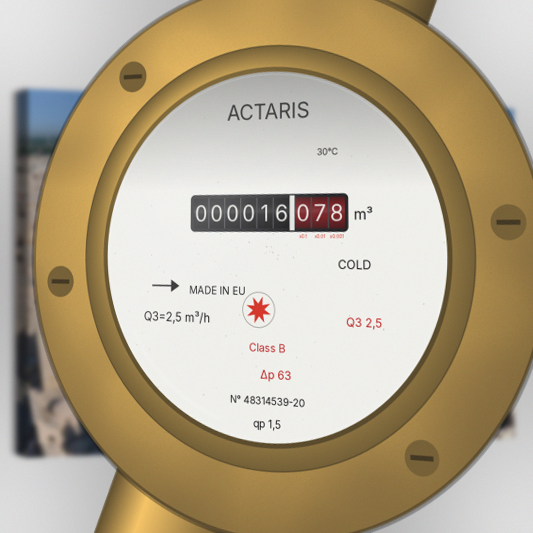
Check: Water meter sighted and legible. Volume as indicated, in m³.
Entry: 16.078 m³
